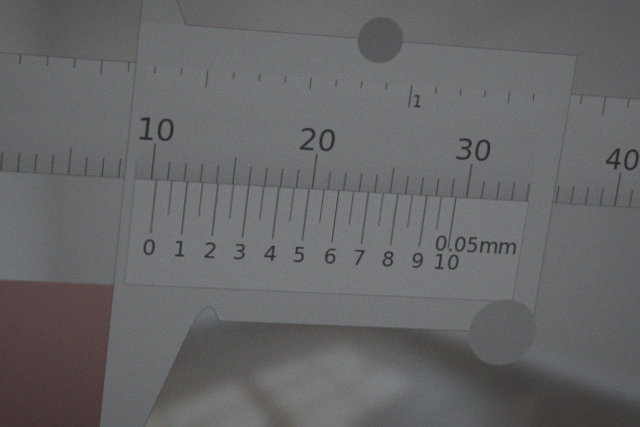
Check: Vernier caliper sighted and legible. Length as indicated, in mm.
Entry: 10.3 mm
